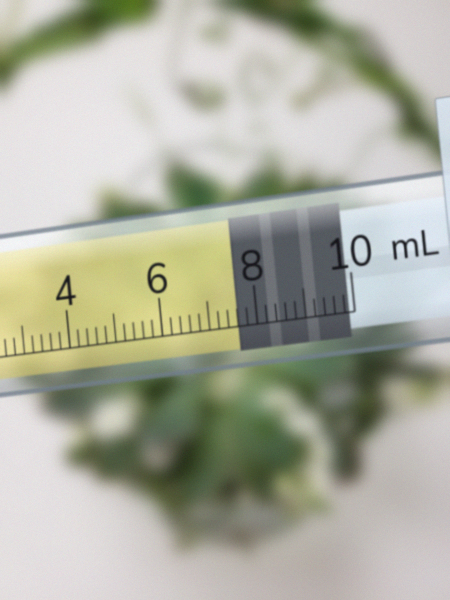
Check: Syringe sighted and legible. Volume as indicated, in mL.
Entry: 7.6 mL
